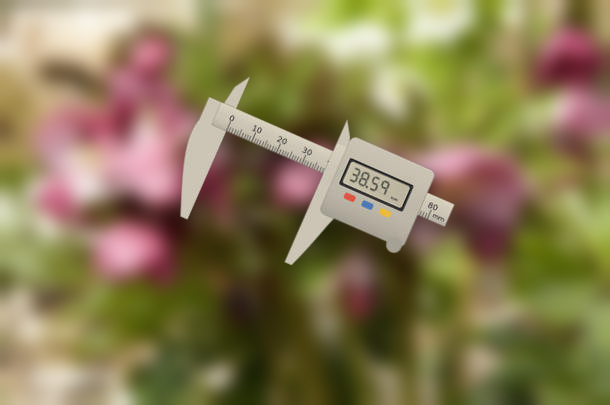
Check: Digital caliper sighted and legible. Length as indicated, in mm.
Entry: 38.59 mm
